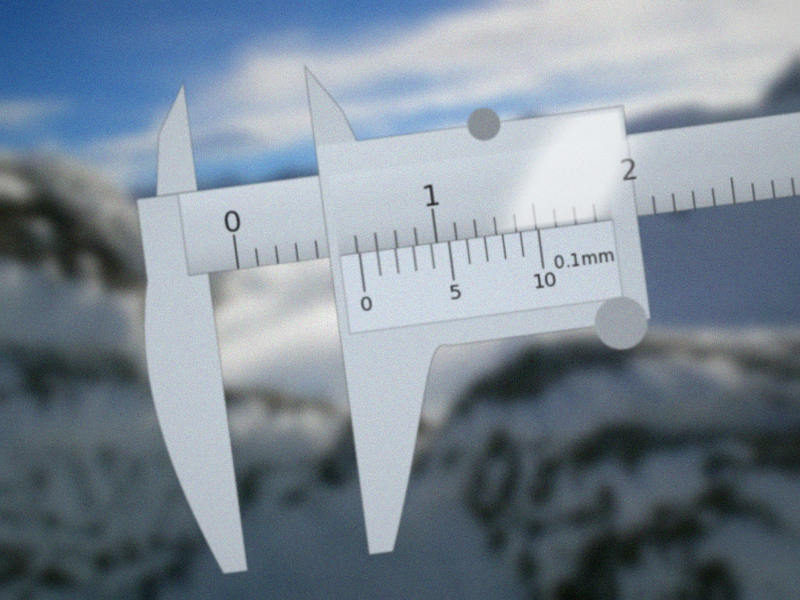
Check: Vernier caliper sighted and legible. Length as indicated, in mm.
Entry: 6.1 mm
